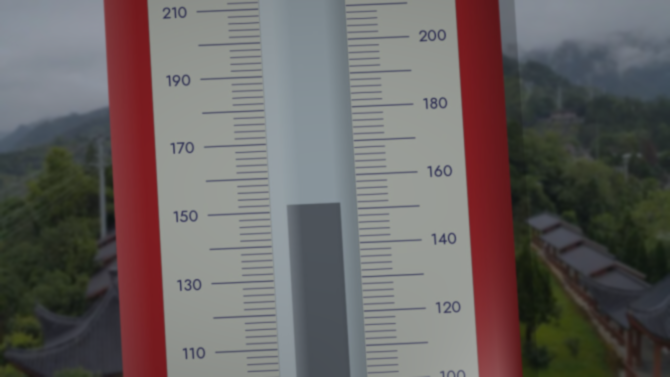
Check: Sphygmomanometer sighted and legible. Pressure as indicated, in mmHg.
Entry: 152 mmHg
